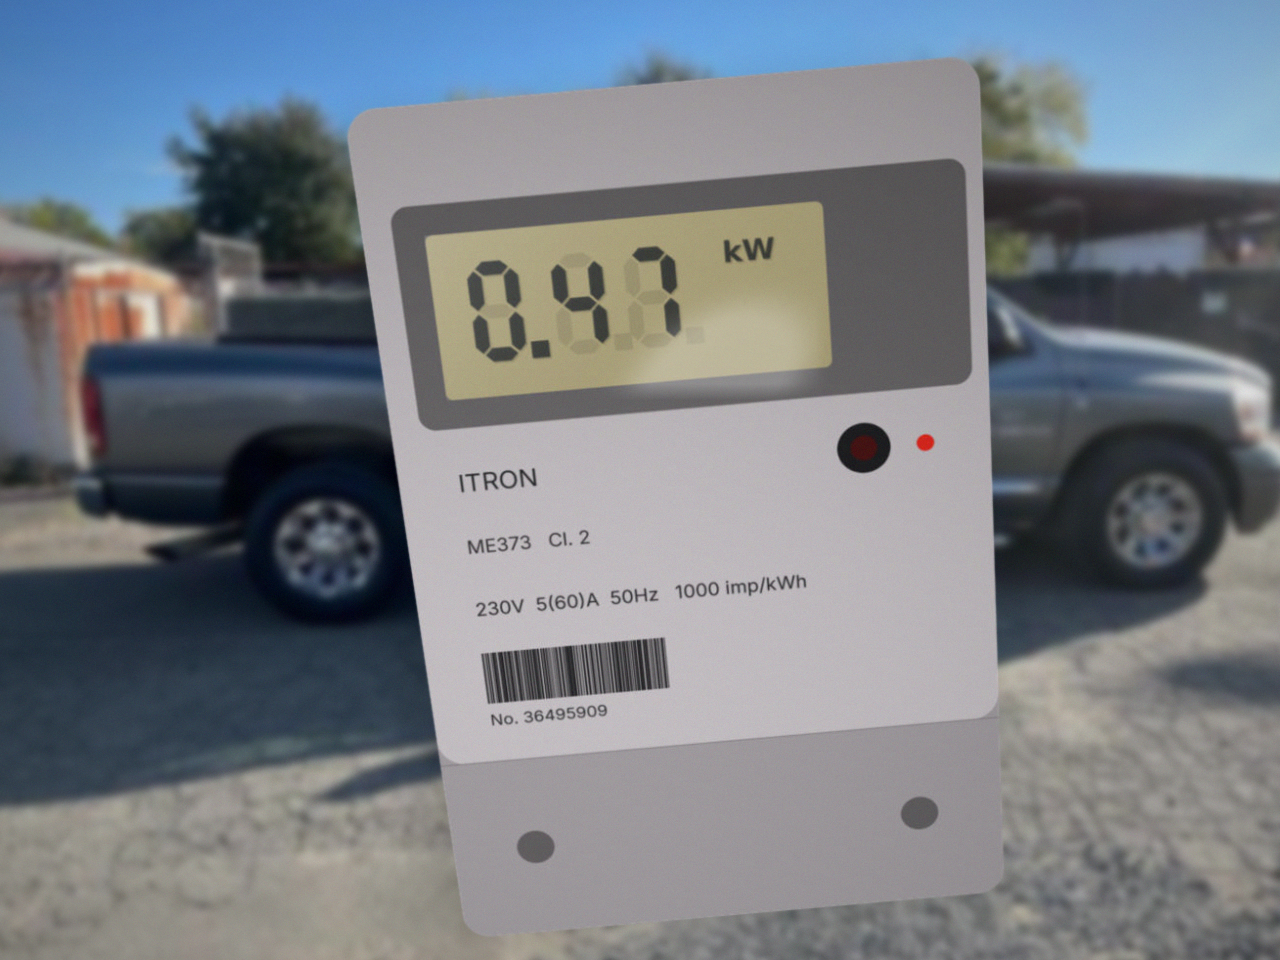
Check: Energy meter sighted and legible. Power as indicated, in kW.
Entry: 0.47 kW
